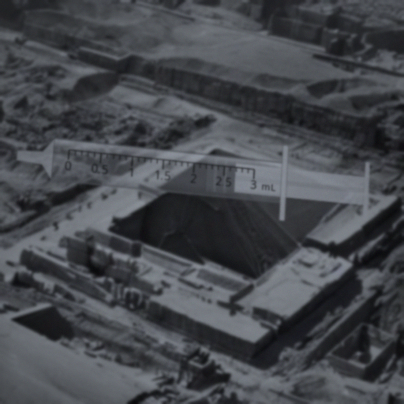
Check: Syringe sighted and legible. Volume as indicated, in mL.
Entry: 2.2 mL
